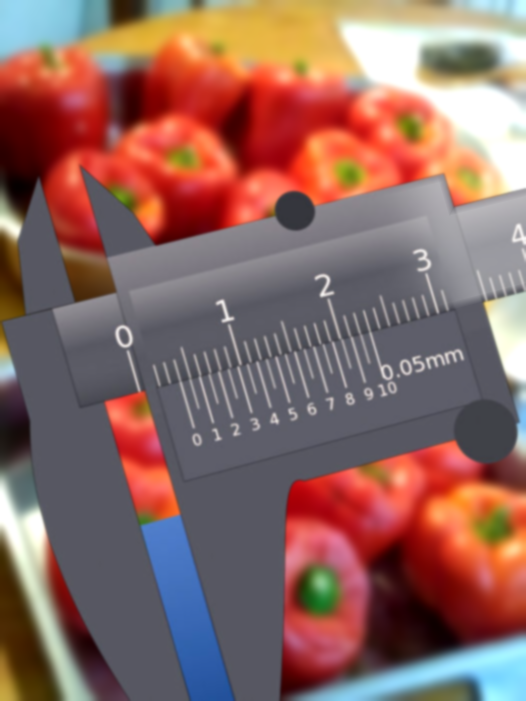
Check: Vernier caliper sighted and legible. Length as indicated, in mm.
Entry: 4.0 mm
